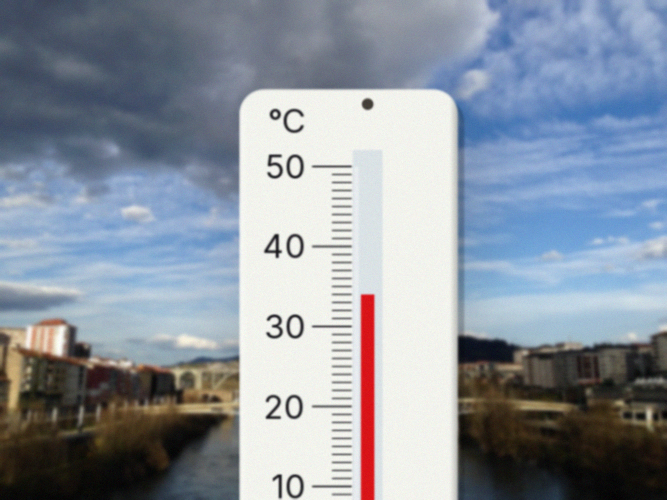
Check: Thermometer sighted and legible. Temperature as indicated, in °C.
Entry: 34 °C
